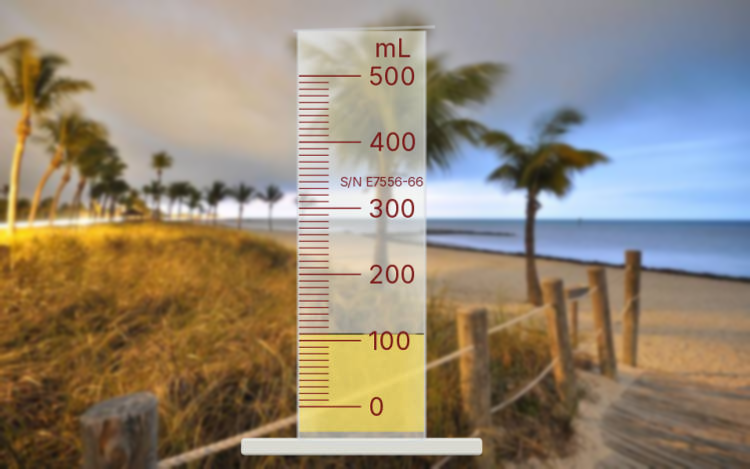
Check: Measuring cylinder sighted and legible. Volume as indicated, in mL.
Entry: 110 mL
